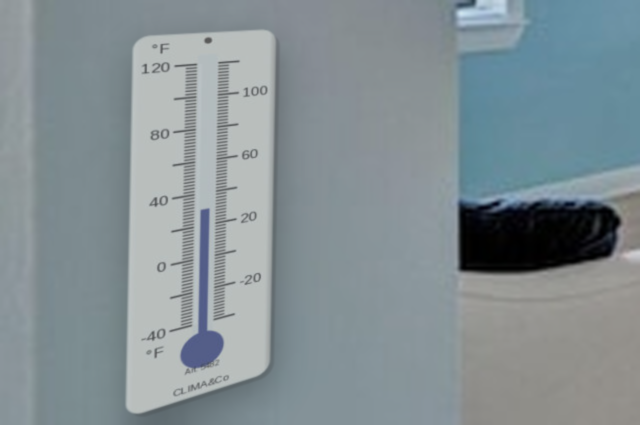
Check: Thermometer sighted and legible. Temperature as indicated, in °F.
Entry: 30 °F
